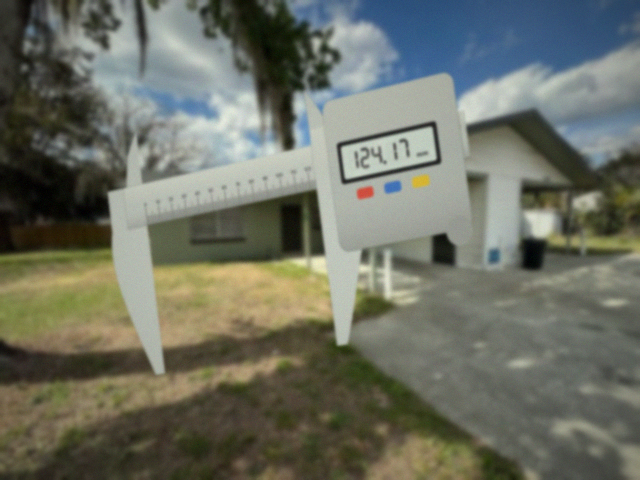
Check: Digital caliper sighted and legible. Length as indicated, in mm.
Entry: 124.17 mm
